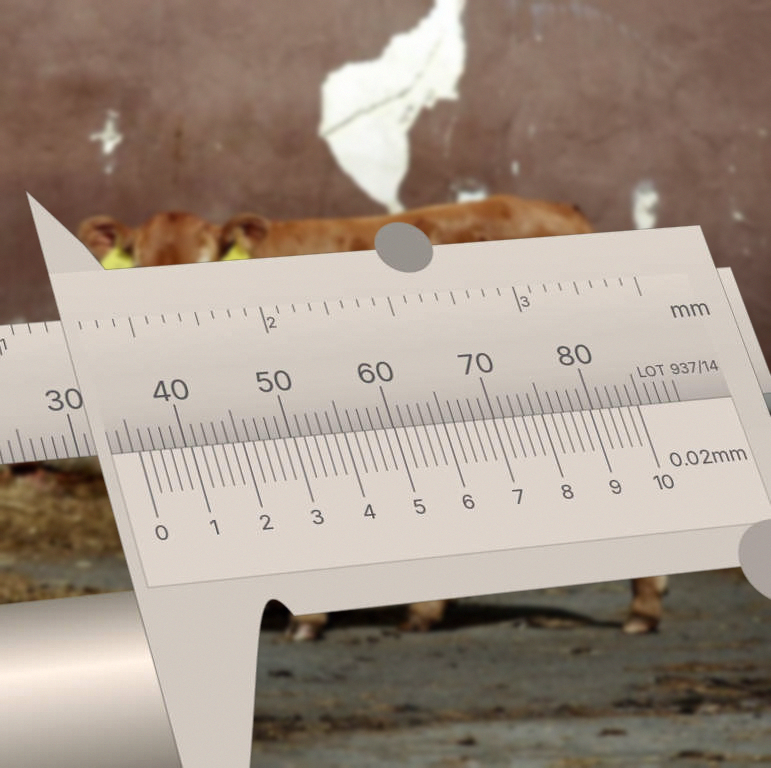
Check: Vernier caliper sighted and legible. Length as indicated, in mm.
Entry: 35.6 mm
